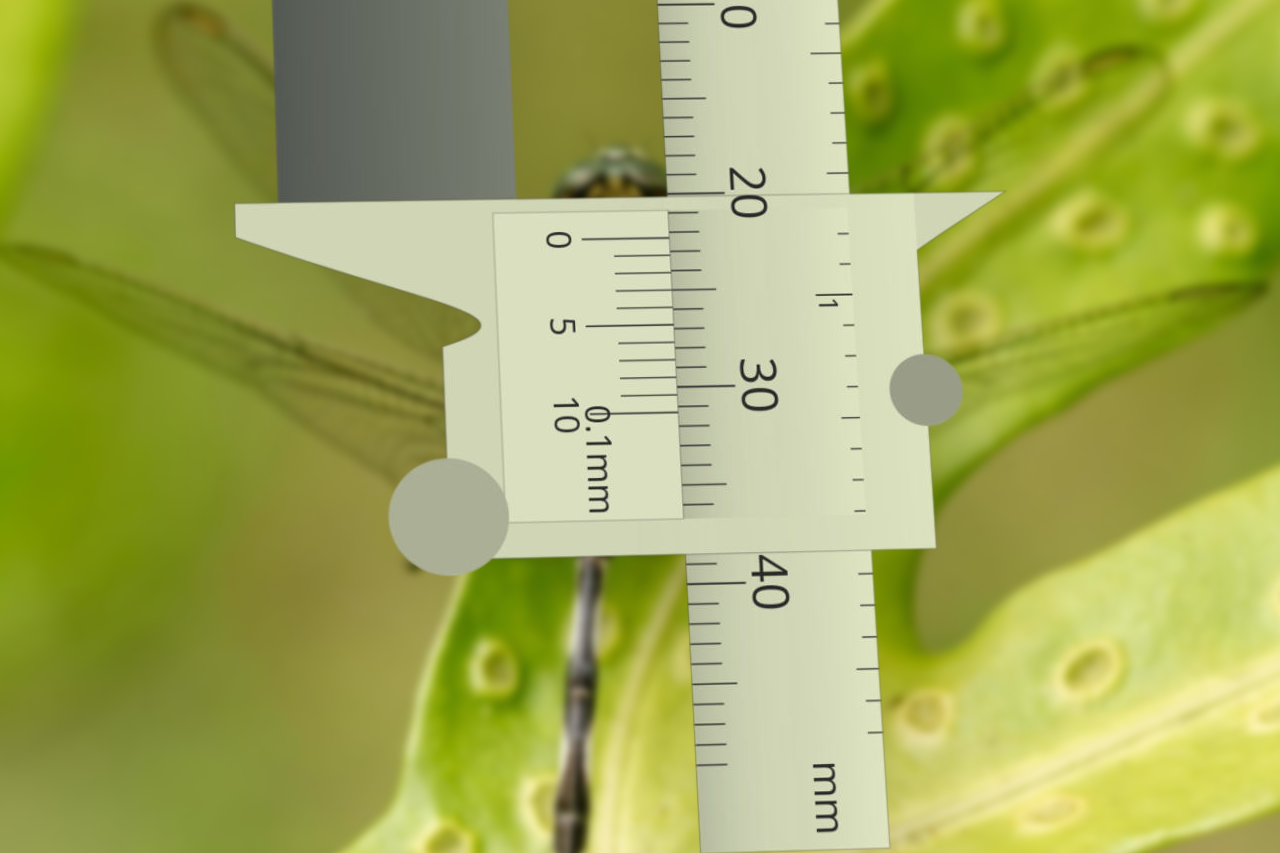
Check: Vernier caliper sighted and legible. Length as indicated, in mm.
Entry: 22.3 mm
